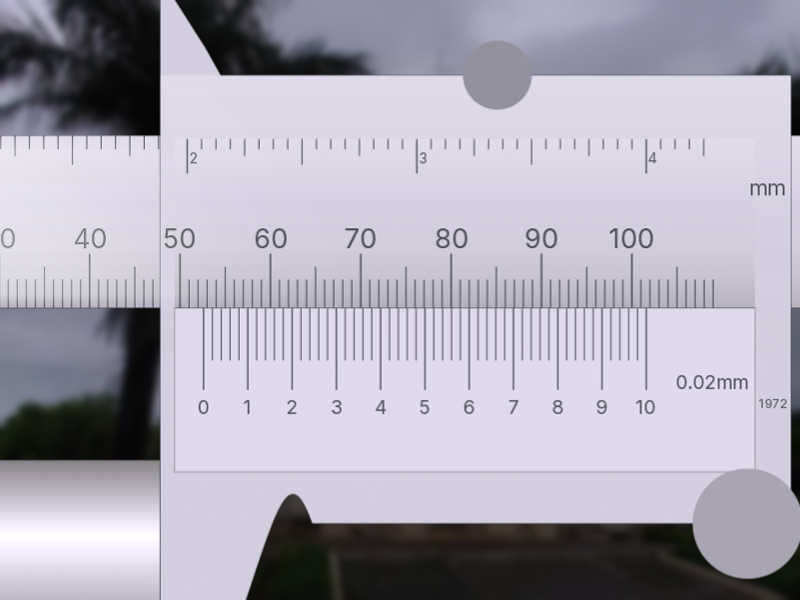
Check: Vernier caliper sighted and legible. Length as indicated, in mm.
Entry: 52.6 mm
